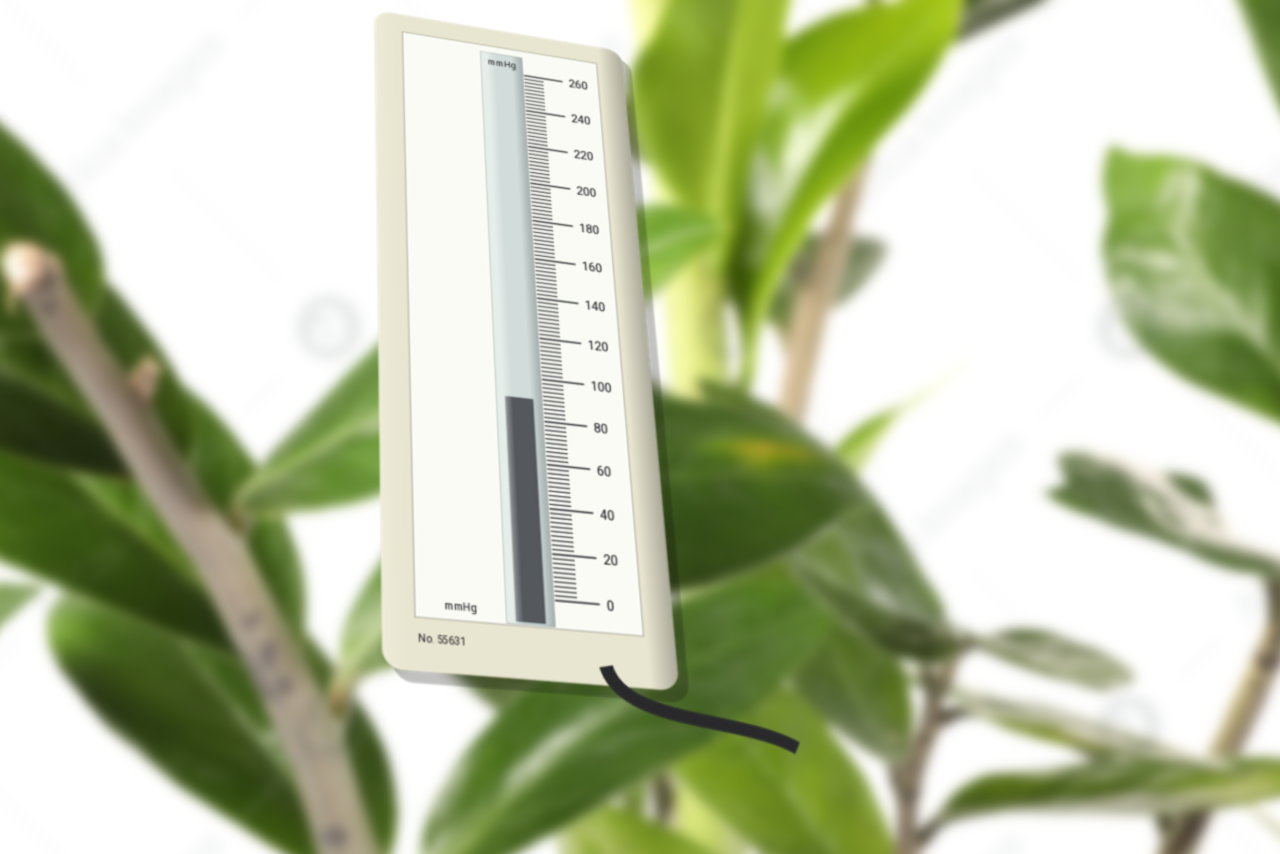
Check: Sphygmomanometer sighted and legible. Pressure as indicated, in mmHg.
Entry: 90 mmHg
